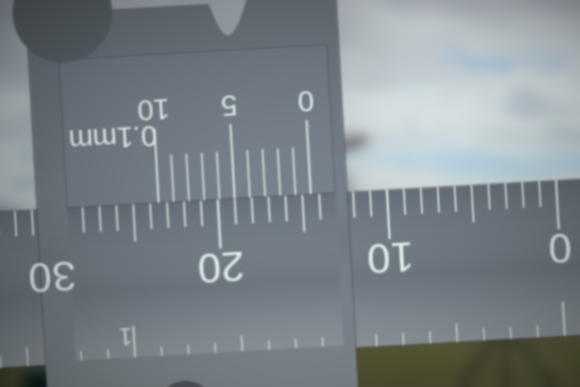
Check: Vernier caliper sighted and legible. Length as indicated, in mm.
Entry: 14.5 mm
